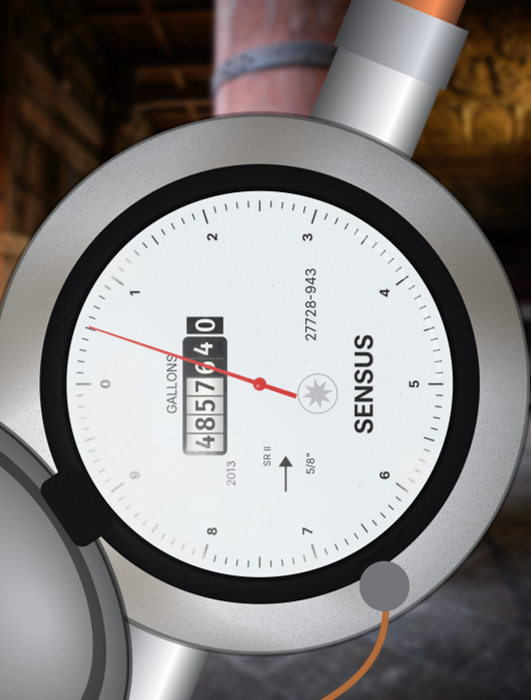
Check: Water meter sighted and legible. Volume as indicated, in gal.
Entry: 4857640.5 gal
